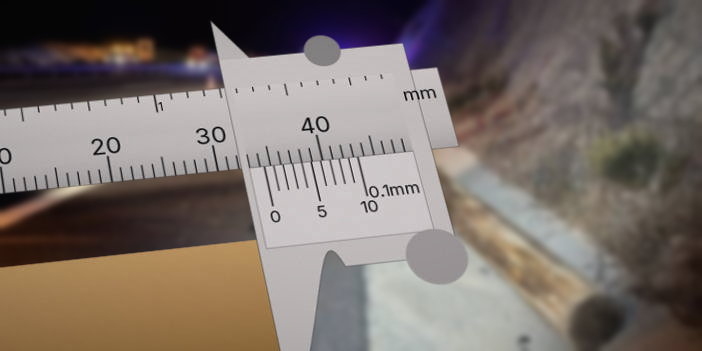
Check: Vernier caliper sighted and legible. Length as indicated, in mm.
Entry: 34.4 mm
